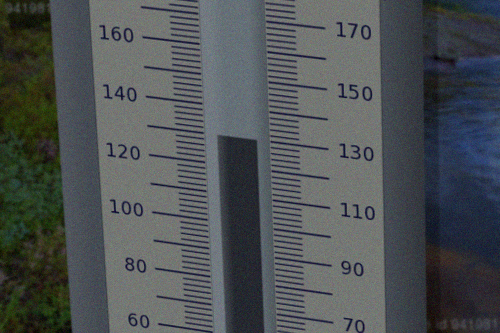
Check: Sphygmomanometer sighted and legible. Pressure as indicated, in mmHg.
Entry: 130 mmHg
